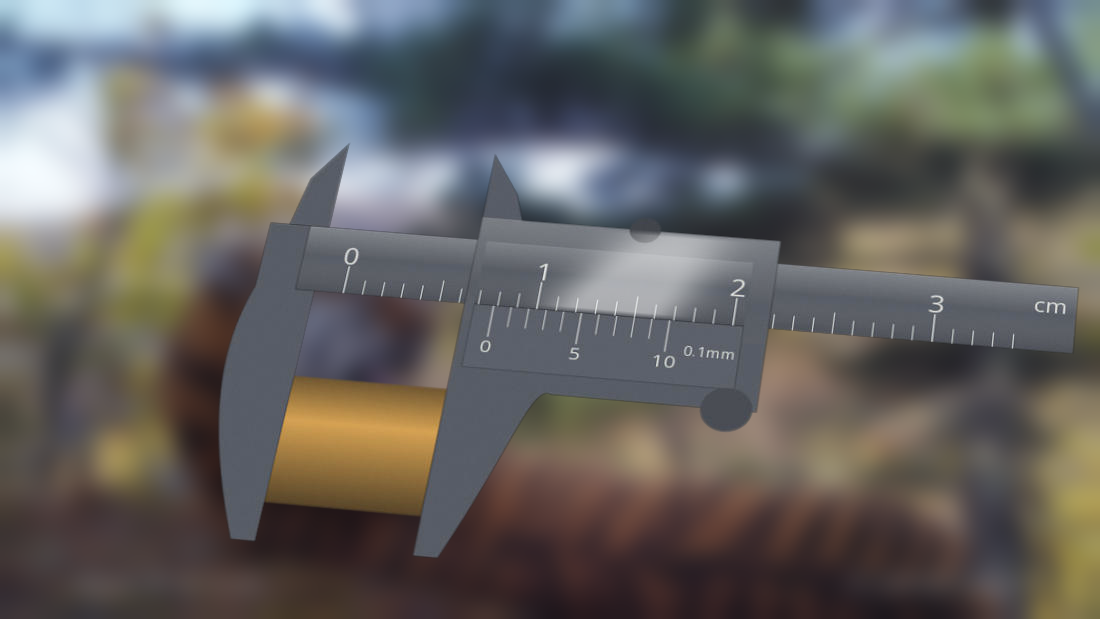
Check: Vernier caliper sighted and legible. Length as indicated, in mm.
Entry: 7.8 mm
